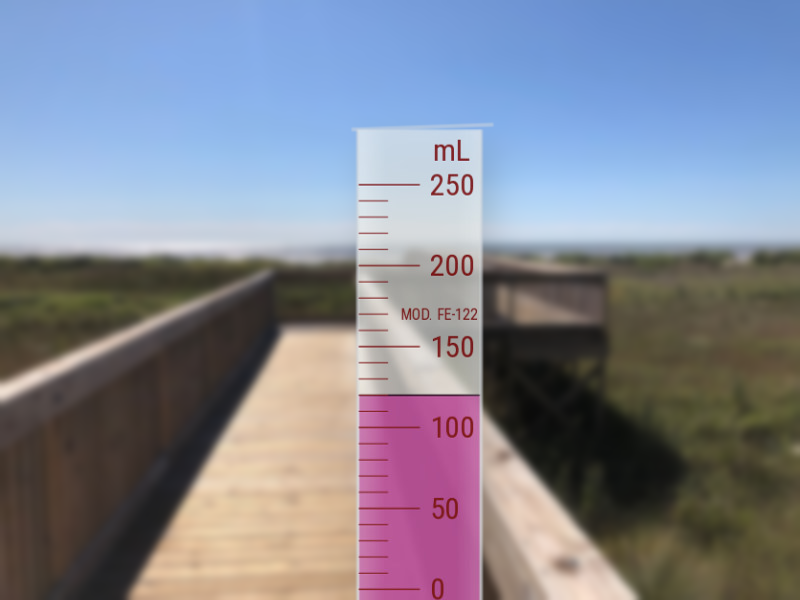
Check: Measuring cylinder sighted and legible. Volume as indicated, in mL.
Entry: 120 mL
